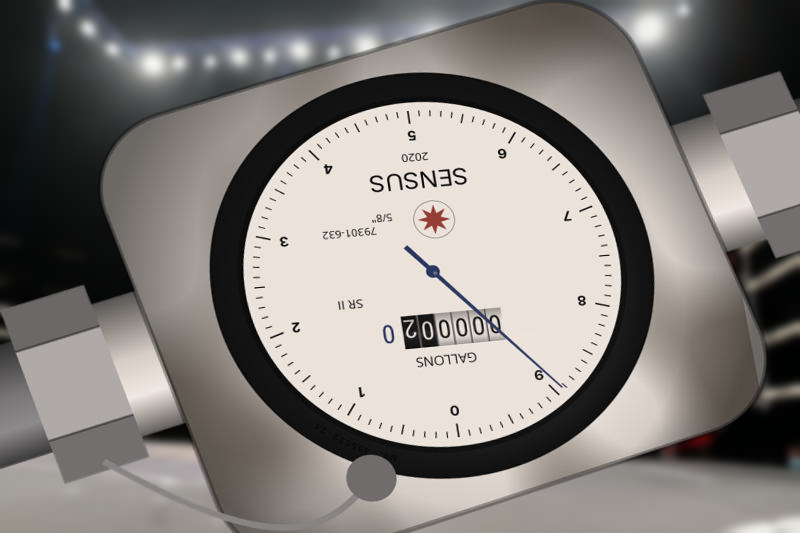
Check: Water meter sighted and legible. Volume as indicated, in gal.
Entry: 18.9 gal
